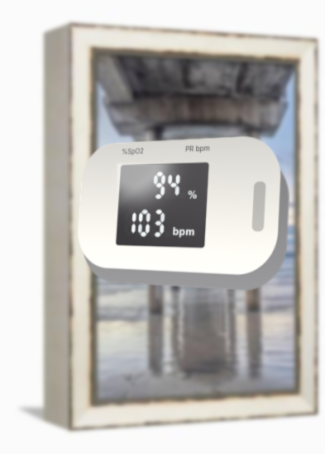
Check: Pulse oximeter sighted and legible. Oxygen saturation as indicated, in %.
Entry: 94 %
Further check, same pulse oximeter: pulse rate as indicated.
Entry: 103 bpm
